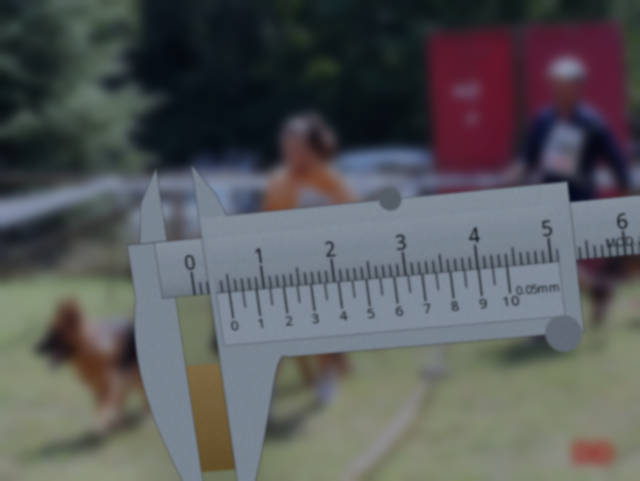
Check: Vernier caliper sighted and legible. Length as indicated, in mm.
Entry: 5.0 mm
